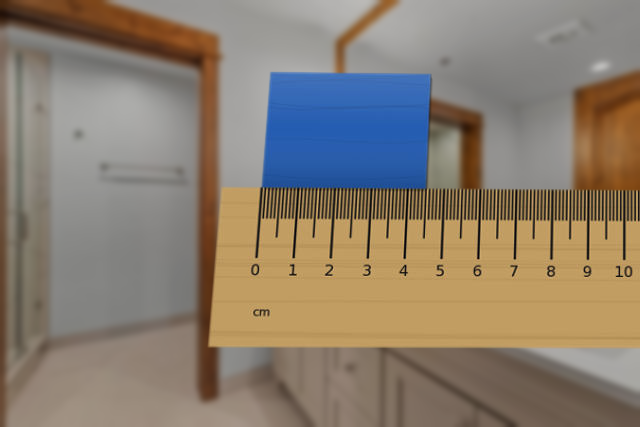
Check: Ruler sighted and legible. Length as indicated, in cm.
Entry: 4.5 cm
